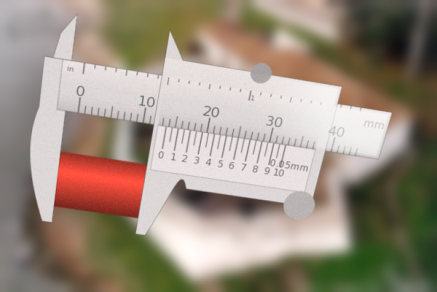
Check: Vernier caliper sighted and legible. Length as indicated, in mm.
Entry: 13.6 mm
